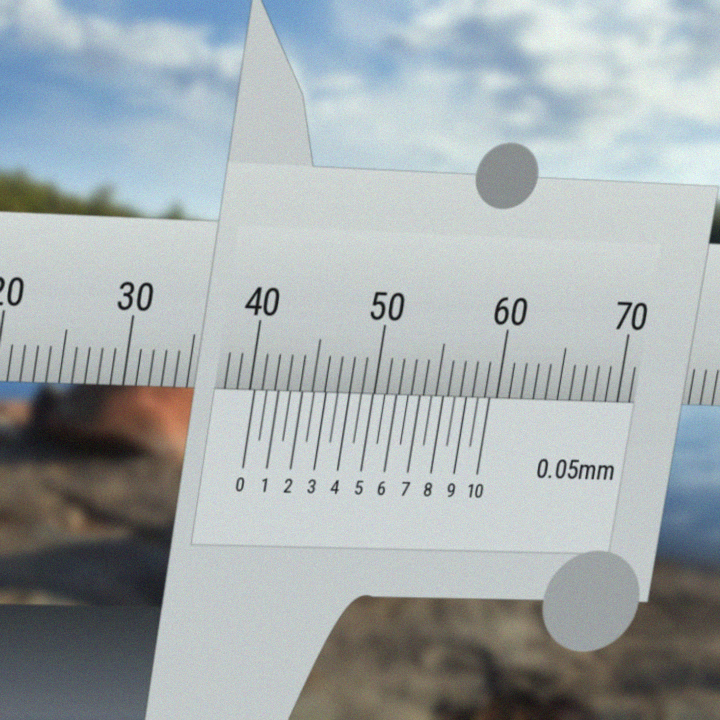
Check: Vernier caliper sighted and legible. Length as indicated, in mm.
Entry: 40.4 mm
